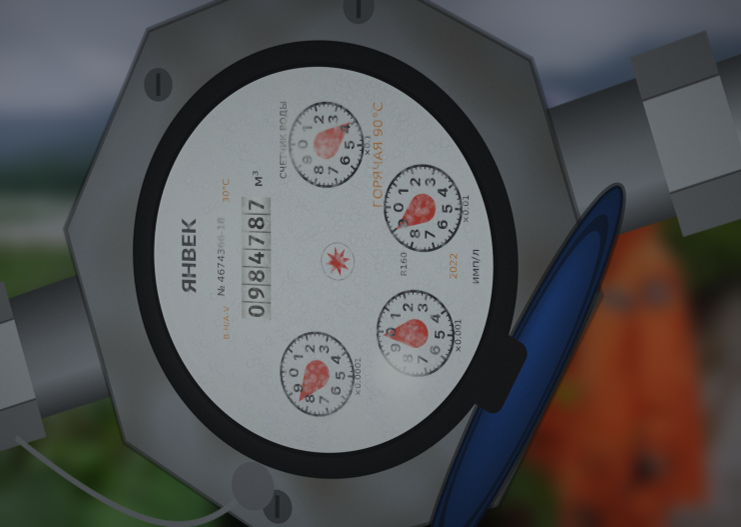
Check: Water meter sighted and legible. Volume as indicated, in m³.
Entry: 984787.3898 m³
